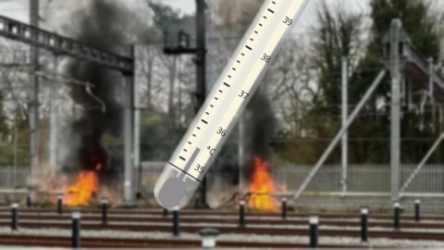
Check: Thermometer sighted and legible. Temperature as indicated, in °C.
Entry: 35.4 °C
